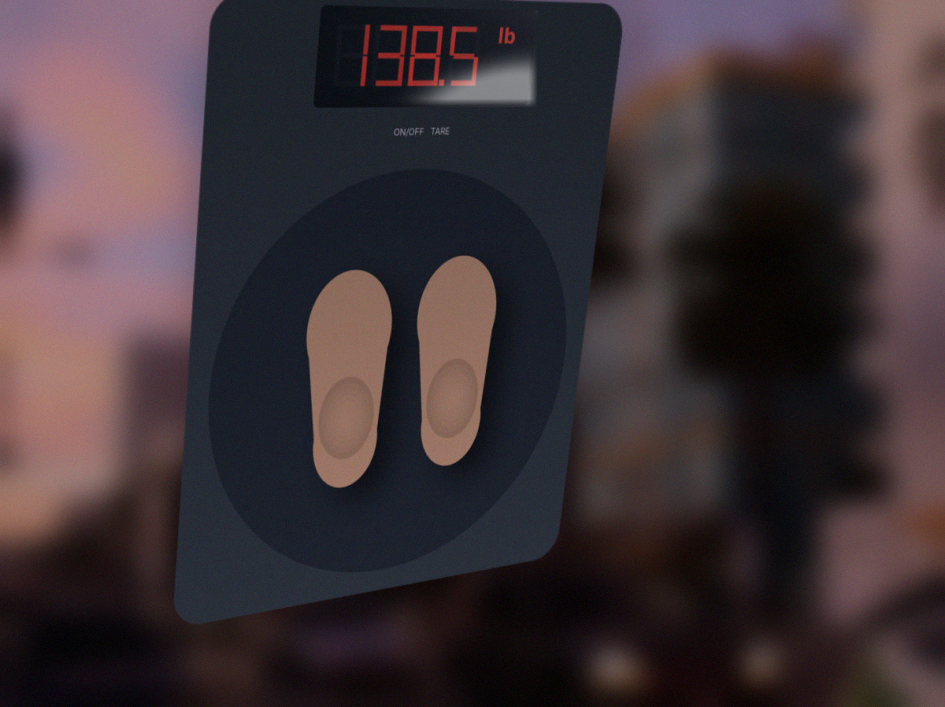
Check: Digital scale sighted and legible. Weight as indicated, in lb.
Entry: 138.5 lb
